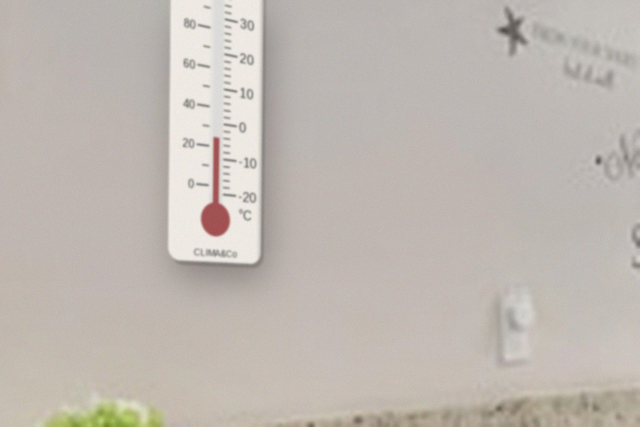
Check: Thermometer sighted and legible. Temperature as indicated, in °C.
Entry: -4 °C
